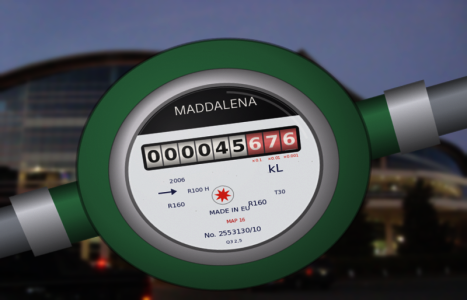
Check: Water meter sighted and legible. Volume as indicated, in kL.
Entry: 45.676 kL
